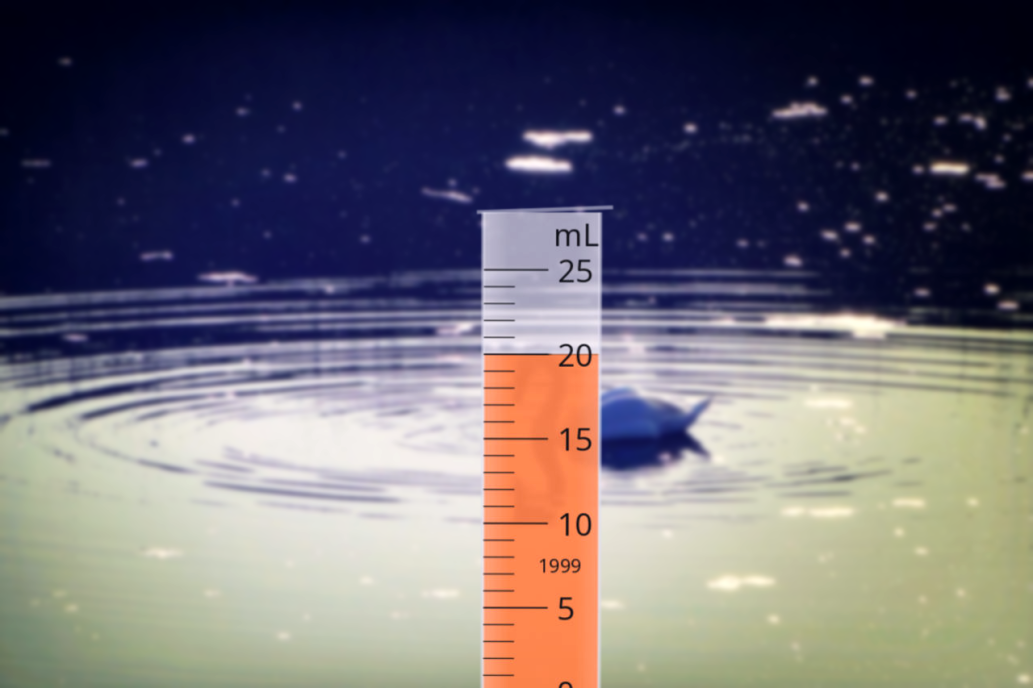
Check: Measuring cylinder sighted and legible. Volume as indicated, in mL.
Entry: 20 mL
